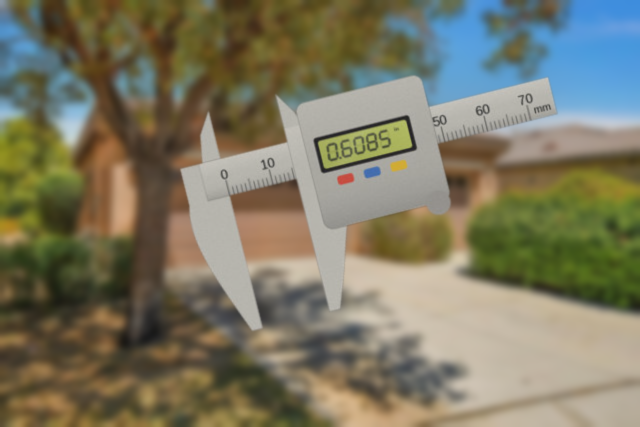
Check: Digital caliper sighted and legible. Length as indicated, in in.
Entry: 0.6085 in
